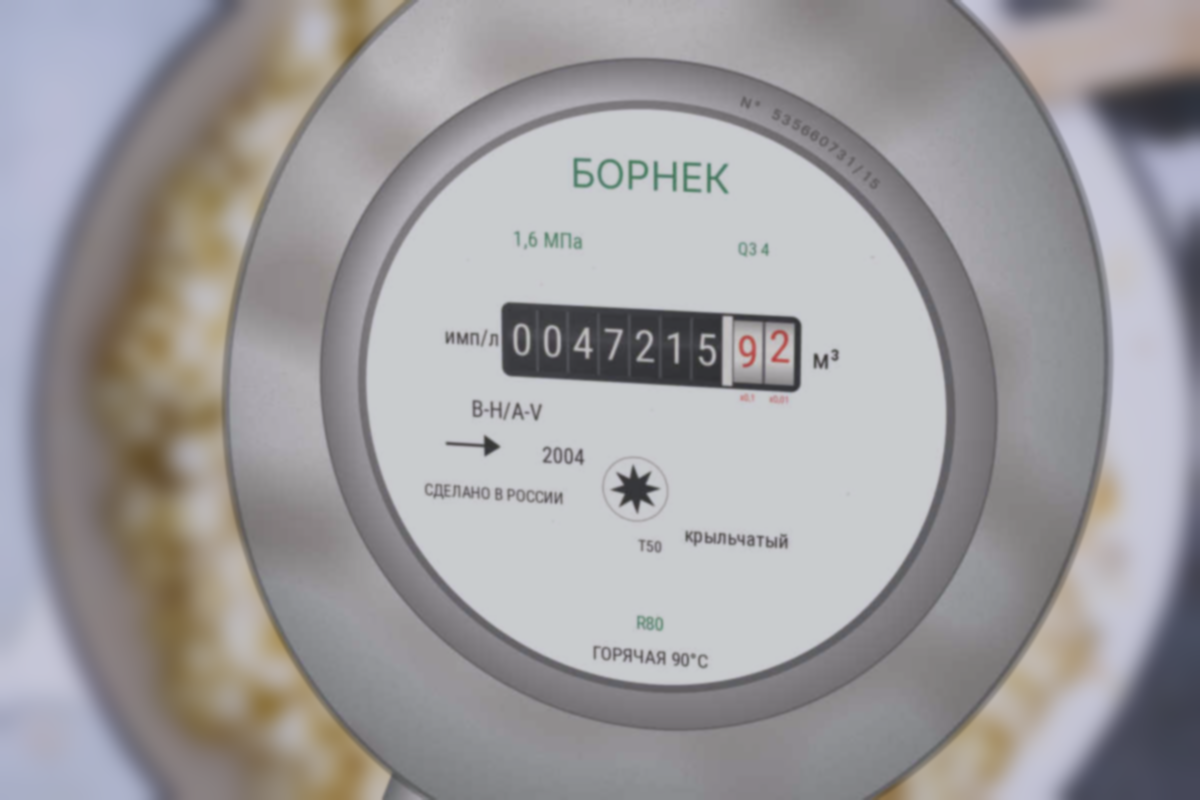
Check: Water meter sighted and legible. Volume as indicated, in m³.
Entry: 47215.92 m³
